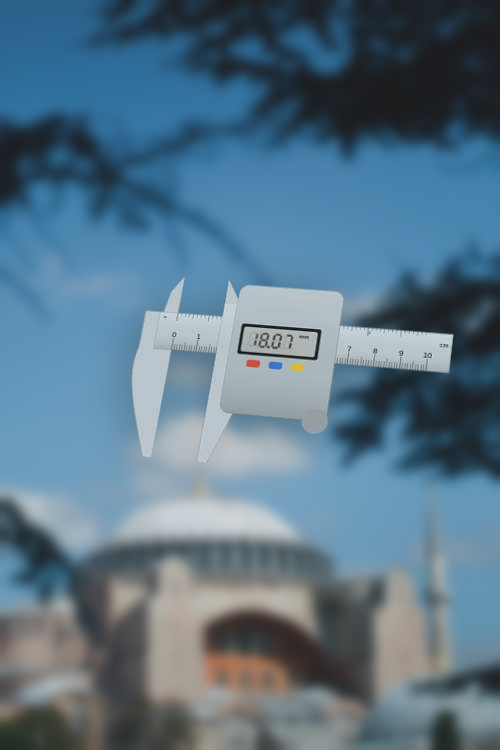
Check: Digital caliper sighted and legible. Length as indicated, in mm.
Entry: 18.07 mm
